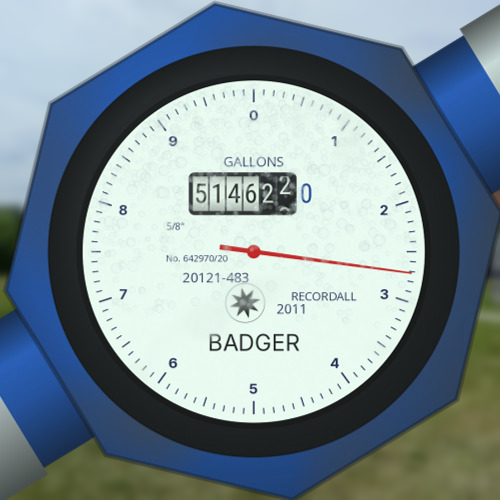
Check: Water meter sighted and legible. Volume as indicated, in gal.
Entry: 5146222.7 gal
